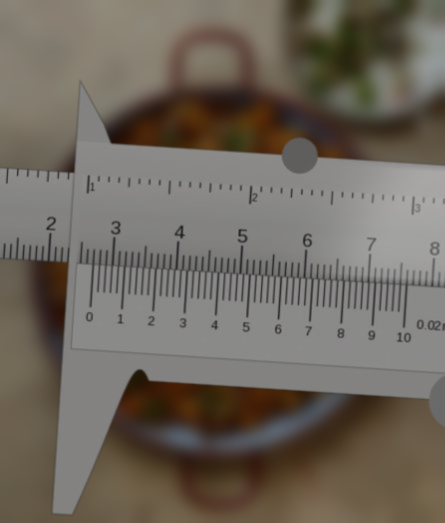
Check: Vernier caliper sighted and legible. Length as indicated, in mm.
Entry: 27.0 mm
